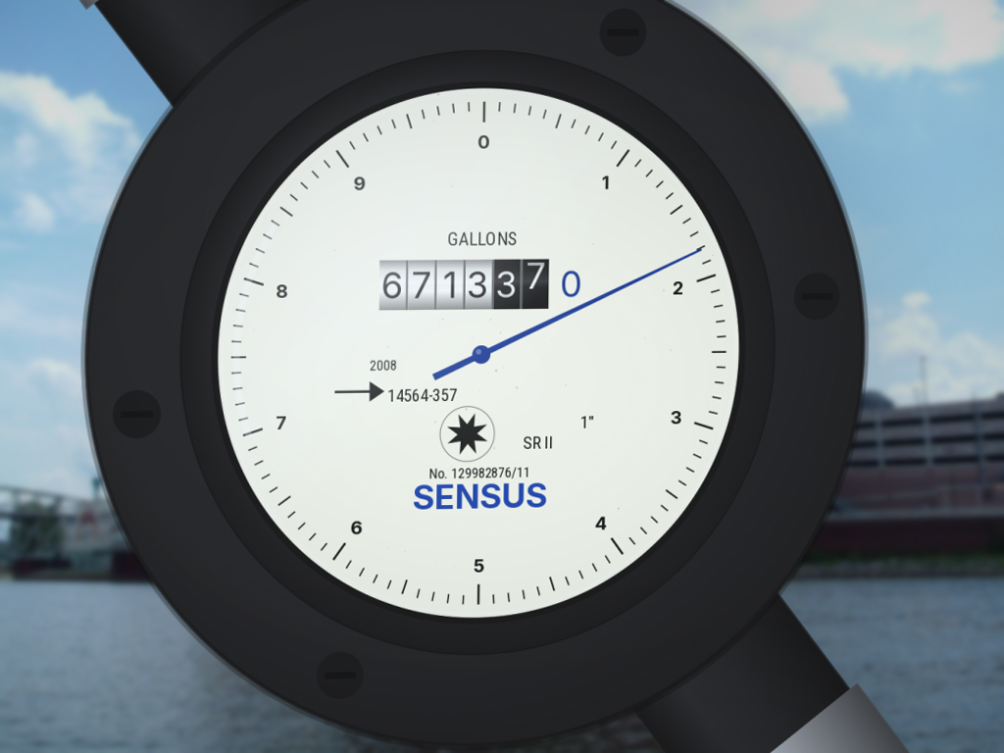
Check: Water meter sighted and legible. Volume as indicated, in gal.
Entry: 6713371.8 gal
